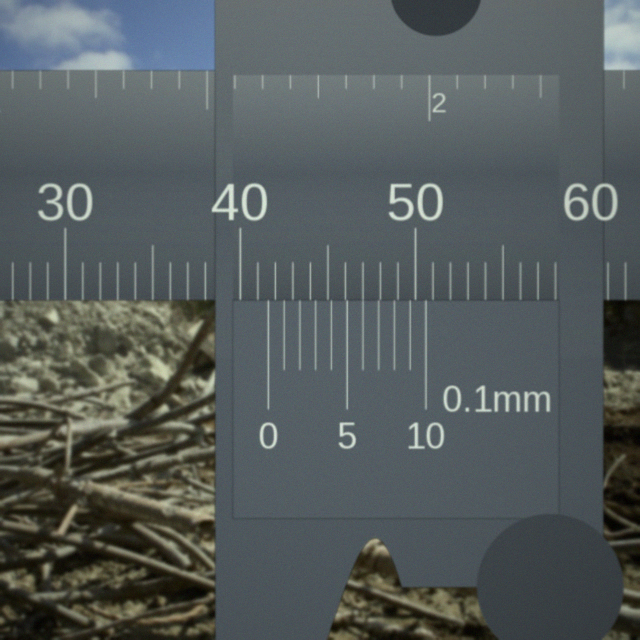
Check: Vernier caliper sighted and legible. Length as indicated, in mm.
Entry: 41.6 mm
